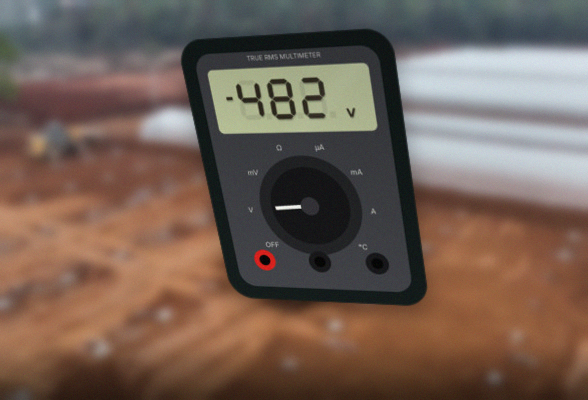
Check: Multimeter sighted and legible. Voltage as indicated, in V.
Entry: -482 V
